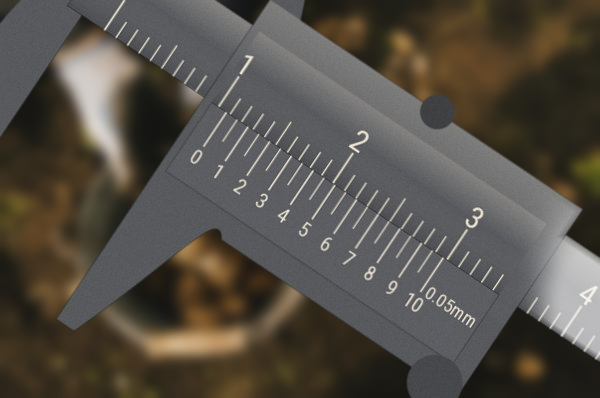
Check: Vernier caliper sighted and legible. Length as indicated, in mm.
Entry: 10.7 mm
